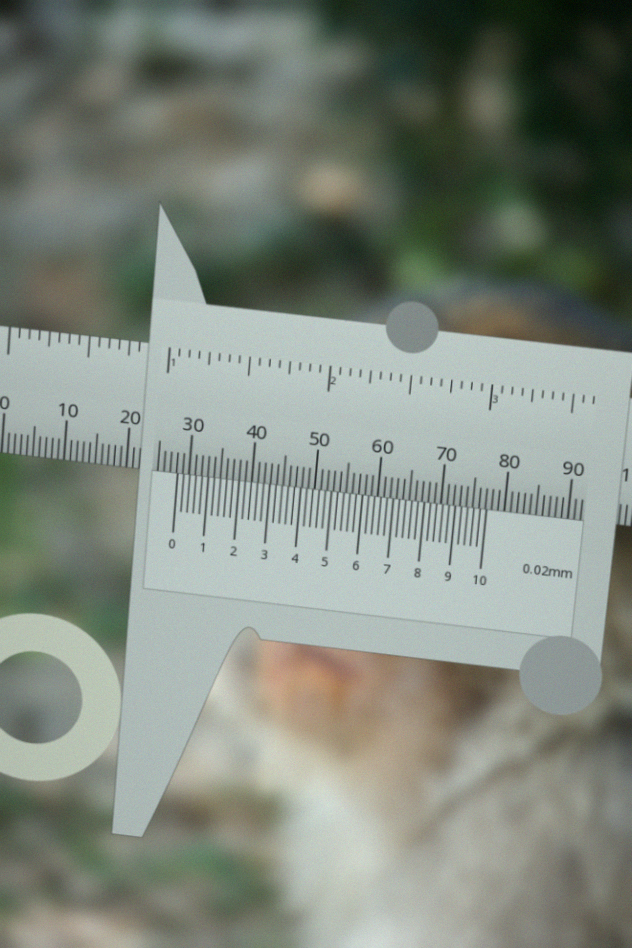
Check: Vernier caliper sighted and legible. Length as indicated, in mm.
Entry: 28.2 mm
